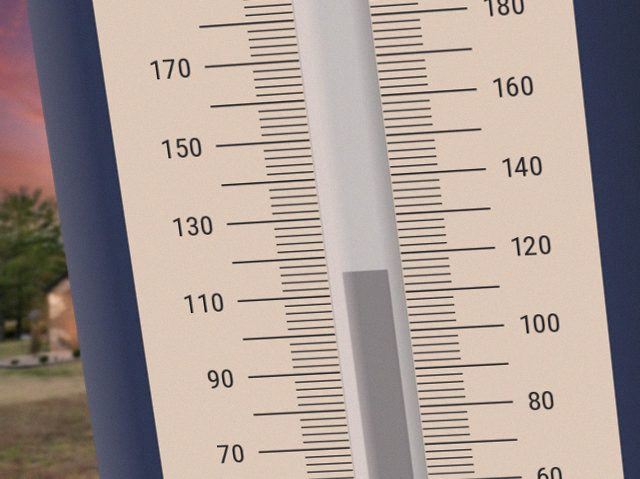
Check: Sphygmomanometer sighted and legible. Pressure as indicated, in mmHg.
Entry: 116 mmHg
